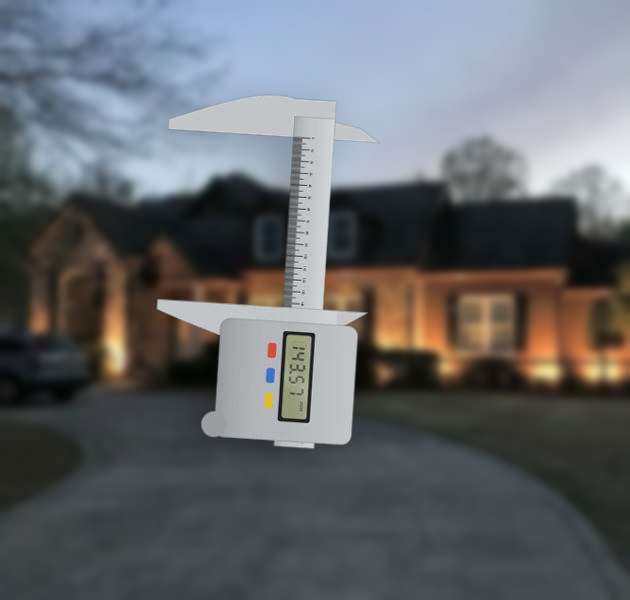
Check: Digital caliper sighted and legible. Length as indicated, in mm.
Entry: 143.57 mm
